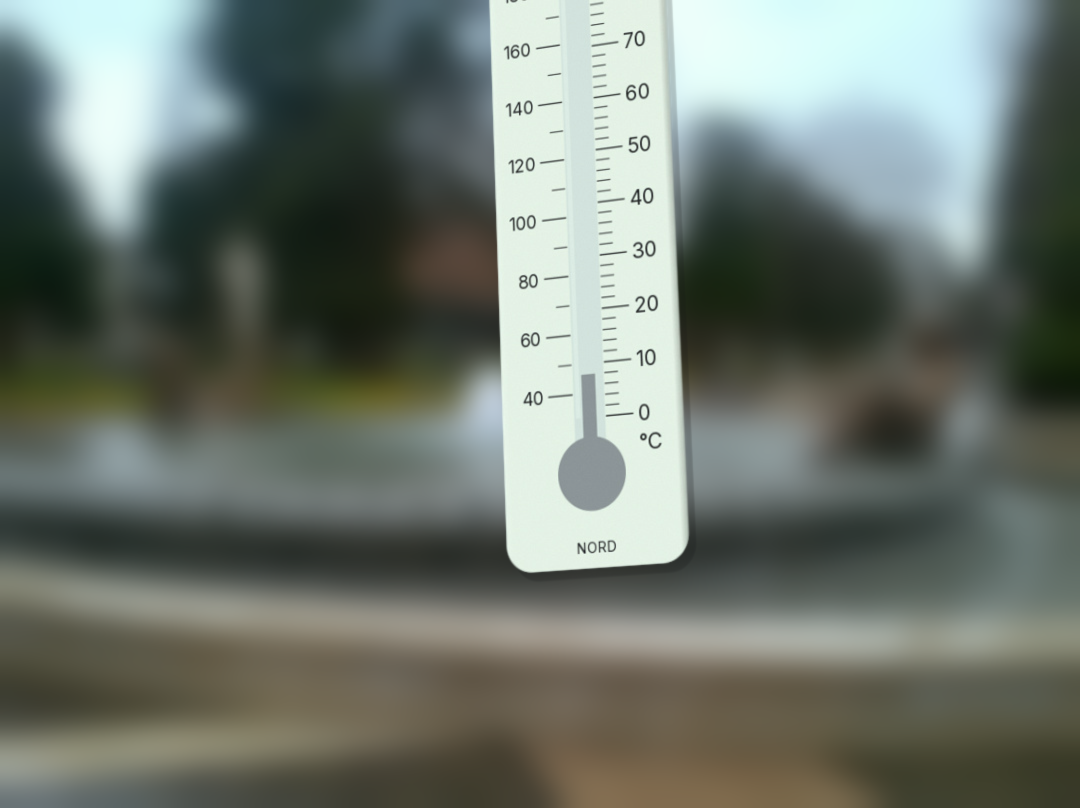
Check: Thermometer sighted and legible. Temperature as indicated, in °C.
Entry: 8 °C
